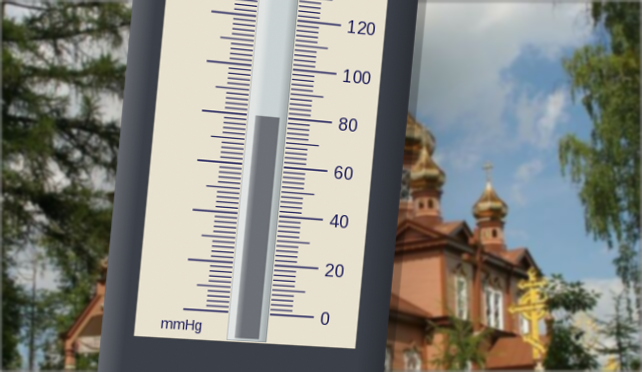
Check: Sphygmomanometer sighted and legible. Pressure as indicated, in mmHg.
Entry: 80 mmHg
